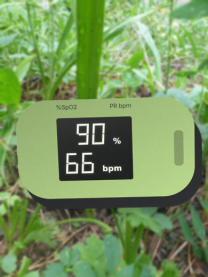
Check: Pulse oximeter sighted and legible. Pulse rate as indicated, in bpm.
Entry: 66 bpm
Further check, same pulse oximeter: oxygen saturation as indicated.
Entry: 90 %
